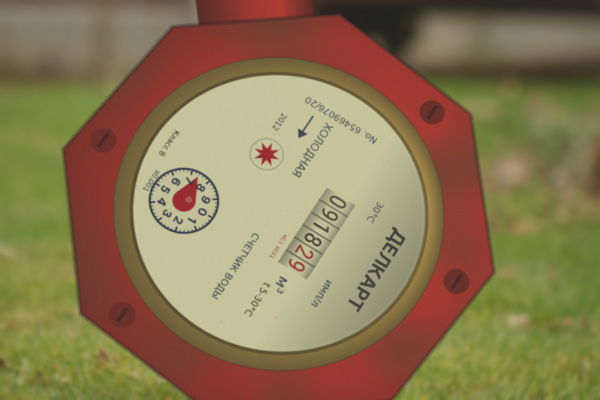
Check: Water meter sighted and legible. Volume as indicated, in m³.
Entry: 918.297 m³
